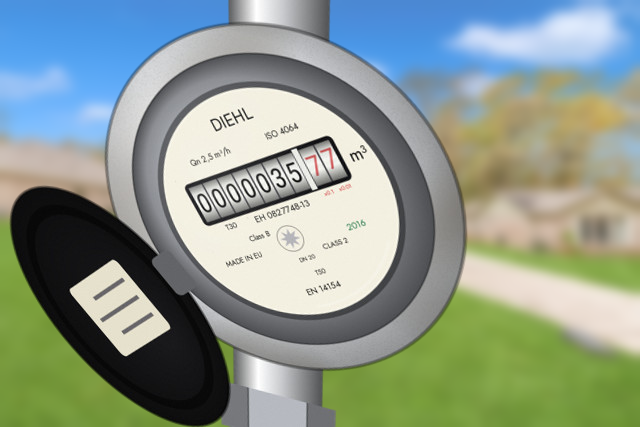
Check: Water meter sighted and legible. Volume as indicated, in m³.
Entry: 35.77 m³
